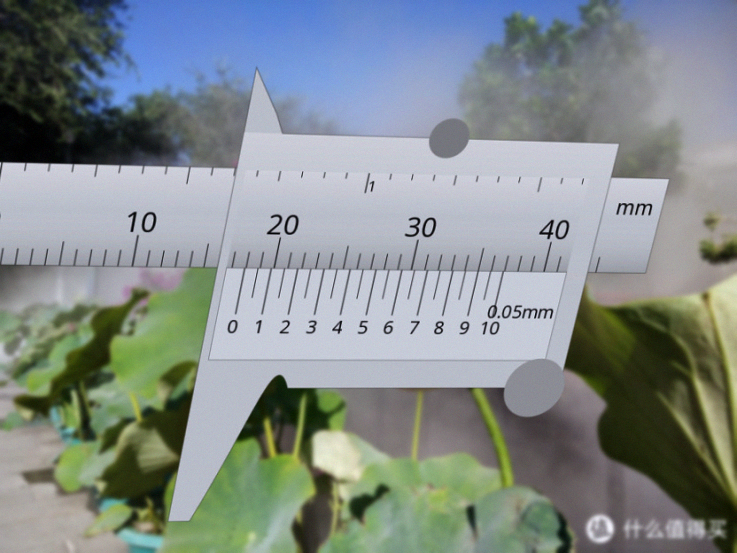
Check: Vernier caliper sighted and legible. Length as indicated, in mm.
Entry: 17.9 mm
